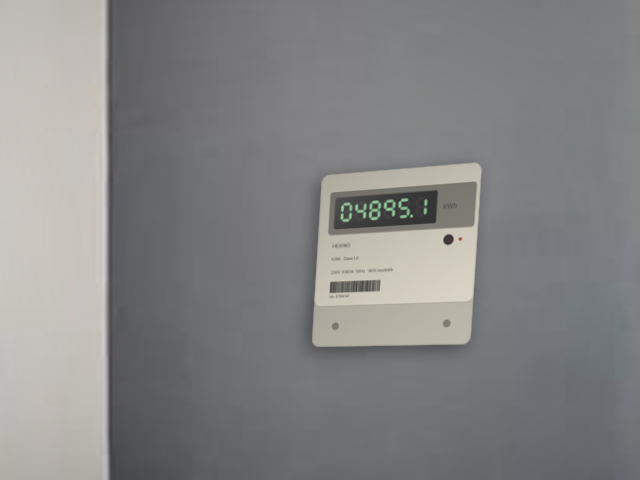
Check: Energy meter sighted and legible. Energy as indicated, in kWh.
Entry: 4895.1 kWh
